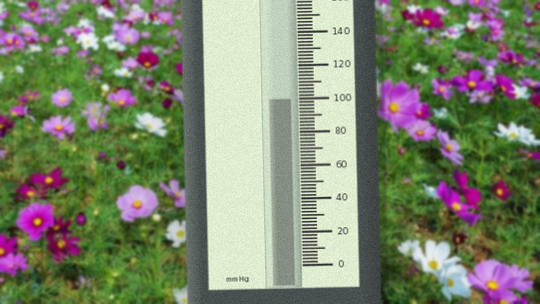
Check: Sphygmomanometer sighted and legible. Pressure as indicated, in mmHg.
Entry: 100 mmHg
